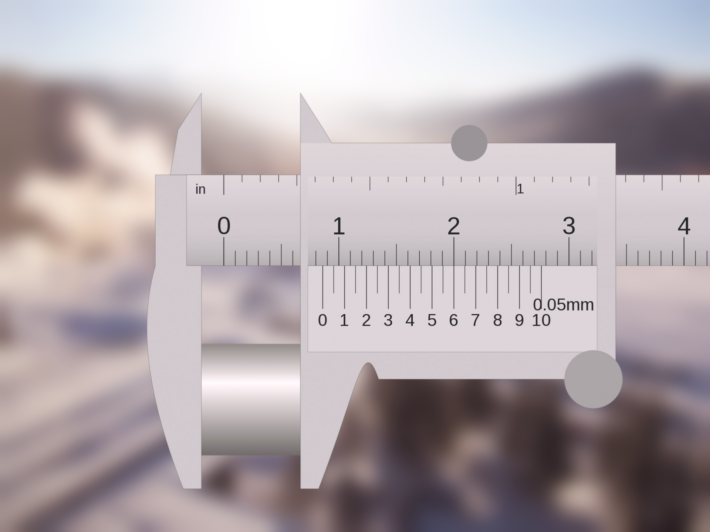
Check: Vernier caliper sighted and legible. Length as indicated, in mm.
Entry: 8.6 mm
